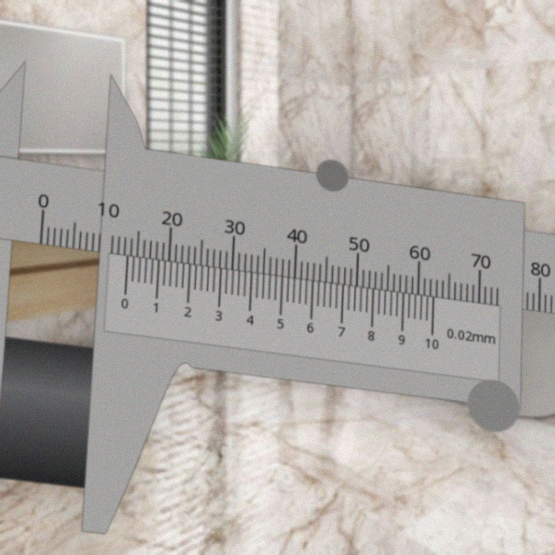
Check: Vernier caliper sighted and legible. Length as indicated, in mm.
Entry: 13.5 mm
